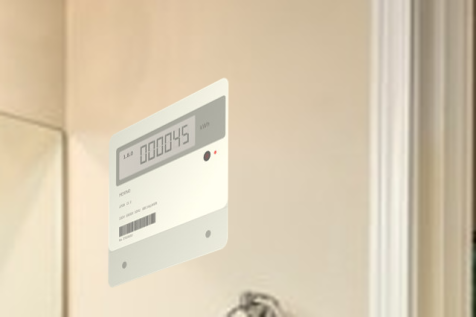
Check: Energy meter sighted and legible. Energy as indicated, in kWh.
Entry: 45 kWh
